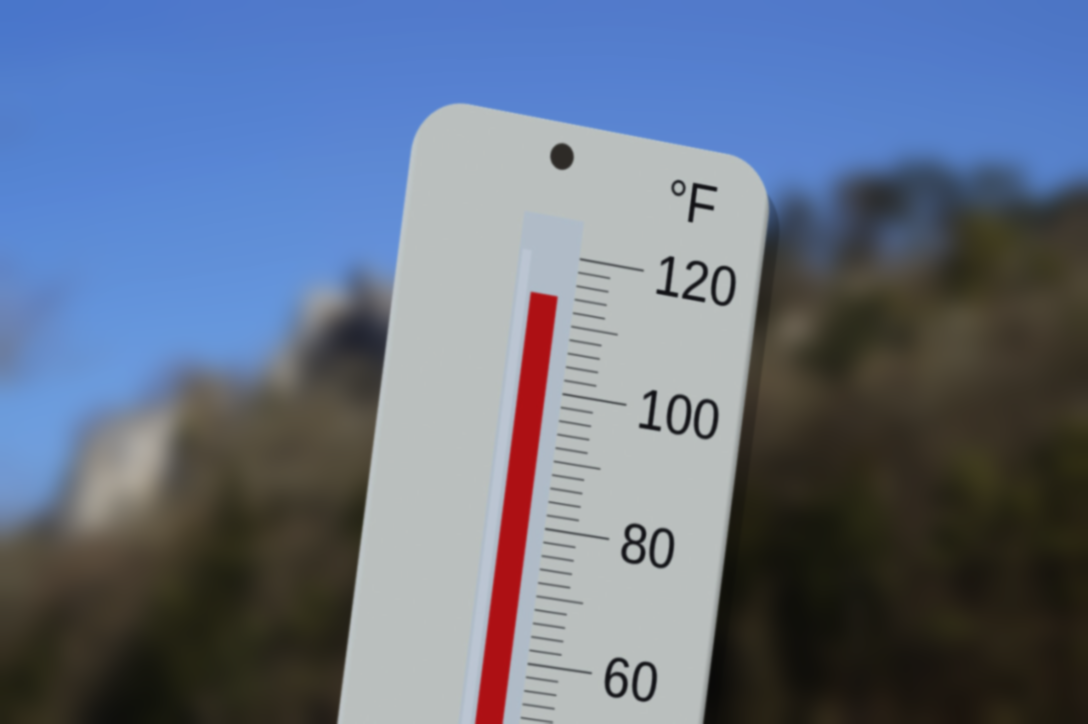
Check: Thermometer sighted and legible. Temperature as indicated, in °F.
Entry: 114 °F
